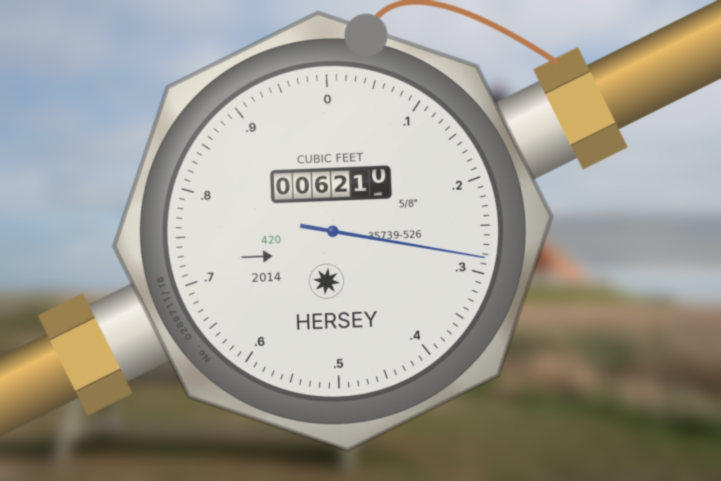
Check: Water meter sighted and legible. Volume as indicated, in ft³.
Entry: 6210.28 ft³
